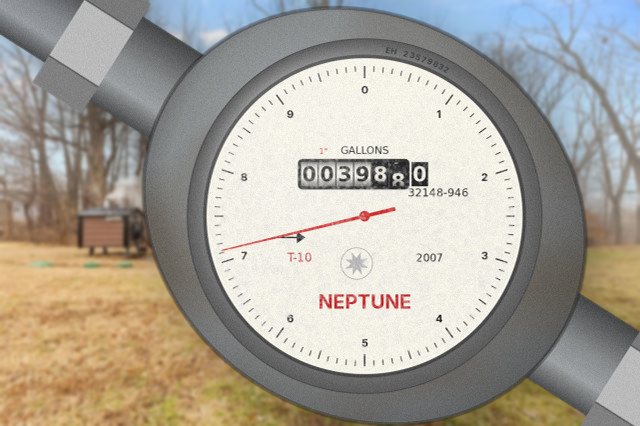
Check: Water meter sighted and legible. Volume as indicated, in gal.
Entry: 39877.1 gal
